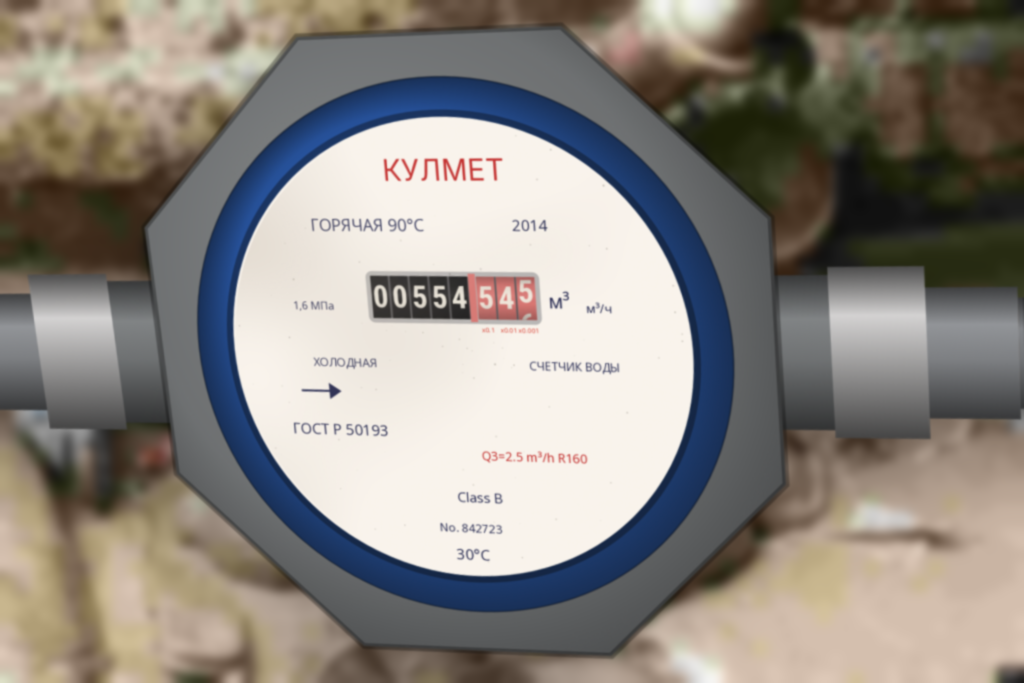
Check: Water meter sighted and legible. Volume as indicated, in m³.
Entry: 554.545 m³
